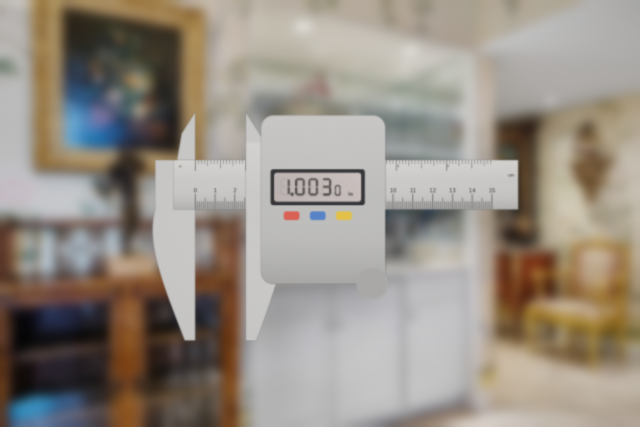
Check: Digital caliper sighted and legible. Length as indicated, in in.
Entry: 1.0030 in
